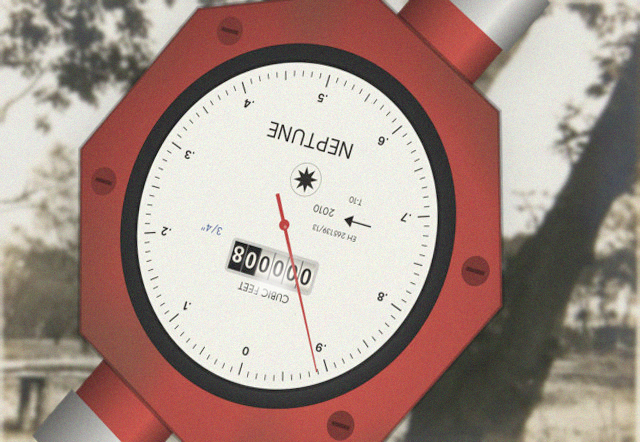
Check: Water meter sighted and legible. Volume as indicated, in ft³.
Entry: 7.91 ft³
